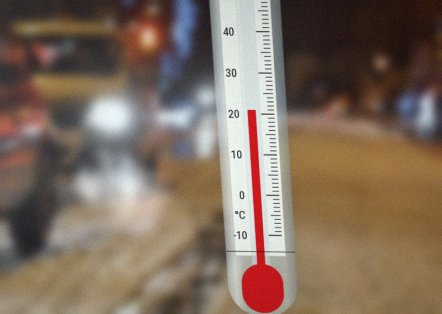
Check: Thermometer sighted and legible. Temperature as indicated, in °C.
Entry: 21 °C
